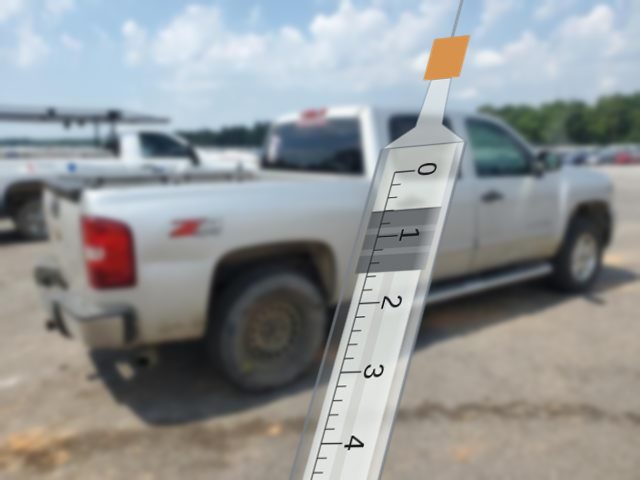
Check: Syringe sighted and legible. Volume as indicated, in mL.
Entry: 0.6 mL
